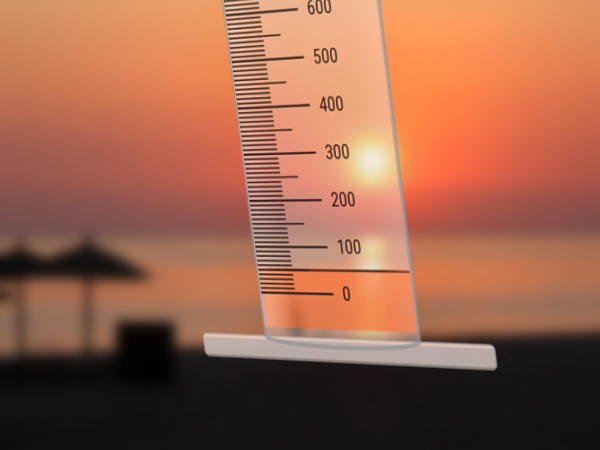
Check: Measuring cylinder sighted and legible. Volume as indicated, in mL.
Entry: 50 mL
